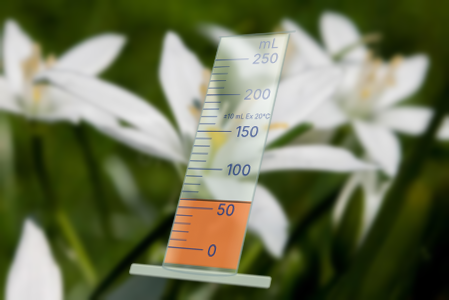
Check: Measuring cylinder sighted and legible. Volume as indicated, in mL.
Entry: 60 mL
